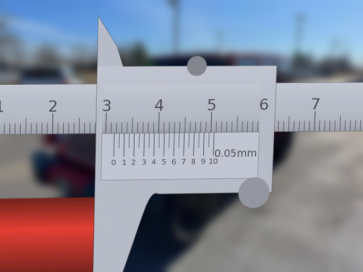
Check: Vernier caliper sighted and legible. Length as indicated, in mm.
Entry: 31.6 mm
